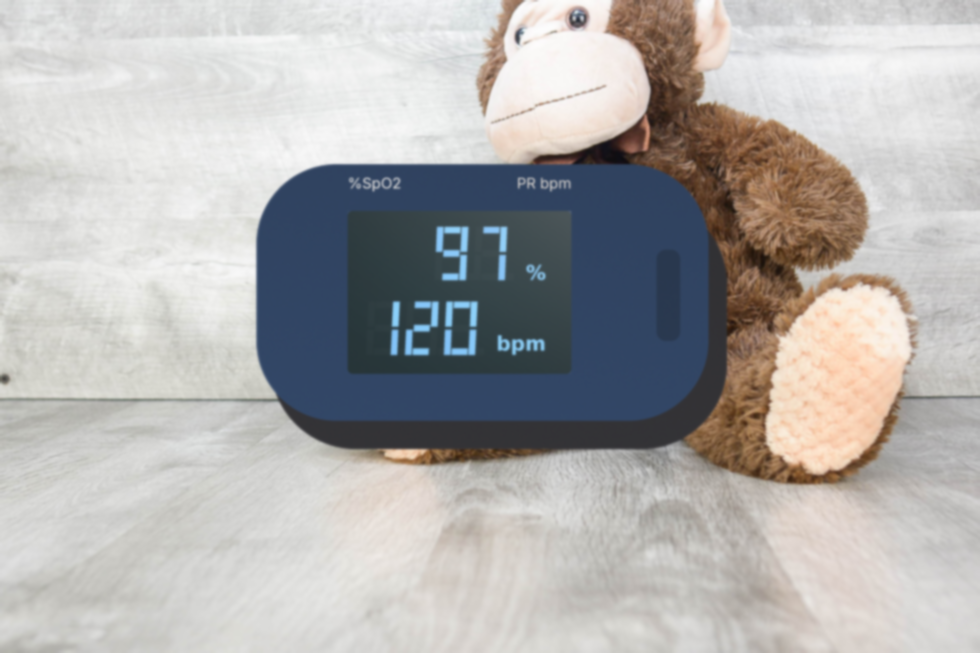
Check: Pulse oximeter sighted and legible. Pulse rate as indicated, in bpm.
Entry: 120 bpm
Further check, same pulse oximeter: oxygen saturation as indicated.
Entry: 97 %
